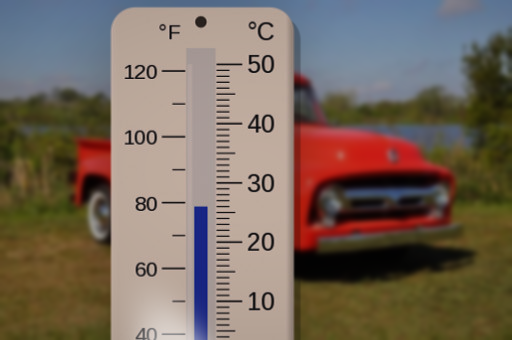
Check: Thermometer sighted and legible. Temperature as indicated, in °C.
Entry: 26 °C
